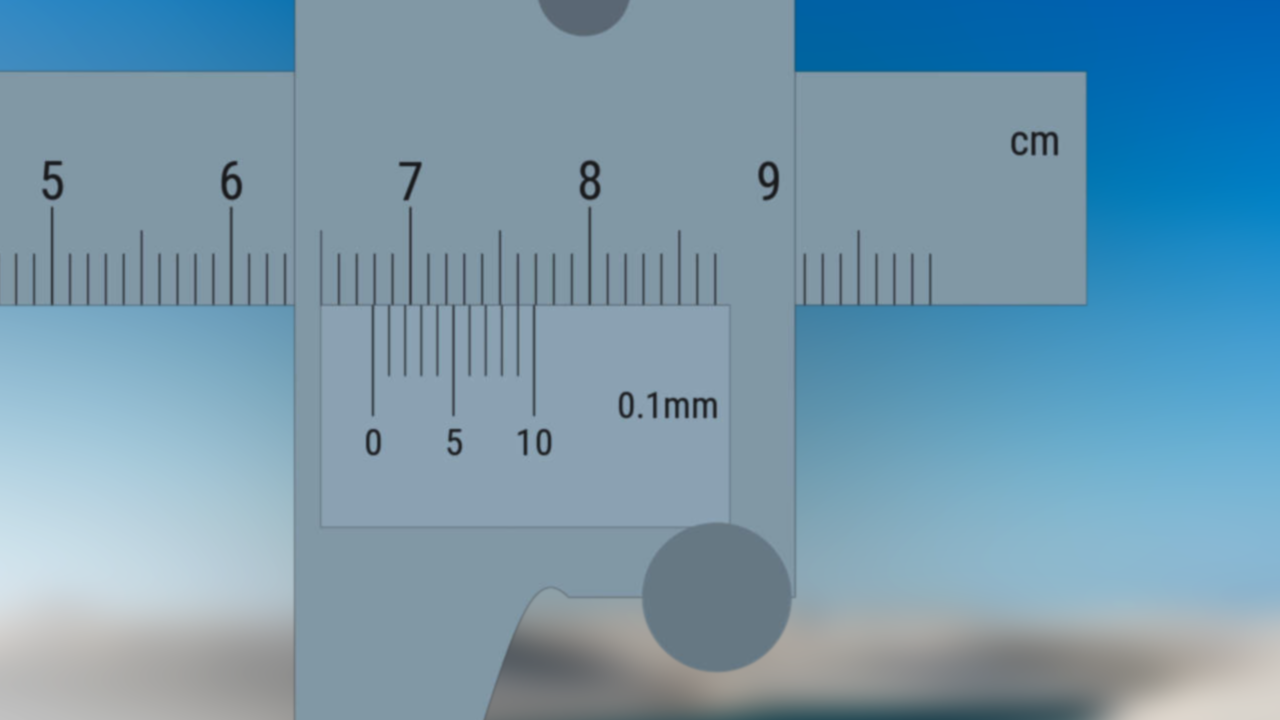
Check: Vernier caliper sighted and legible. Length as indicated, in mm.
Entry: 67.9 mm
